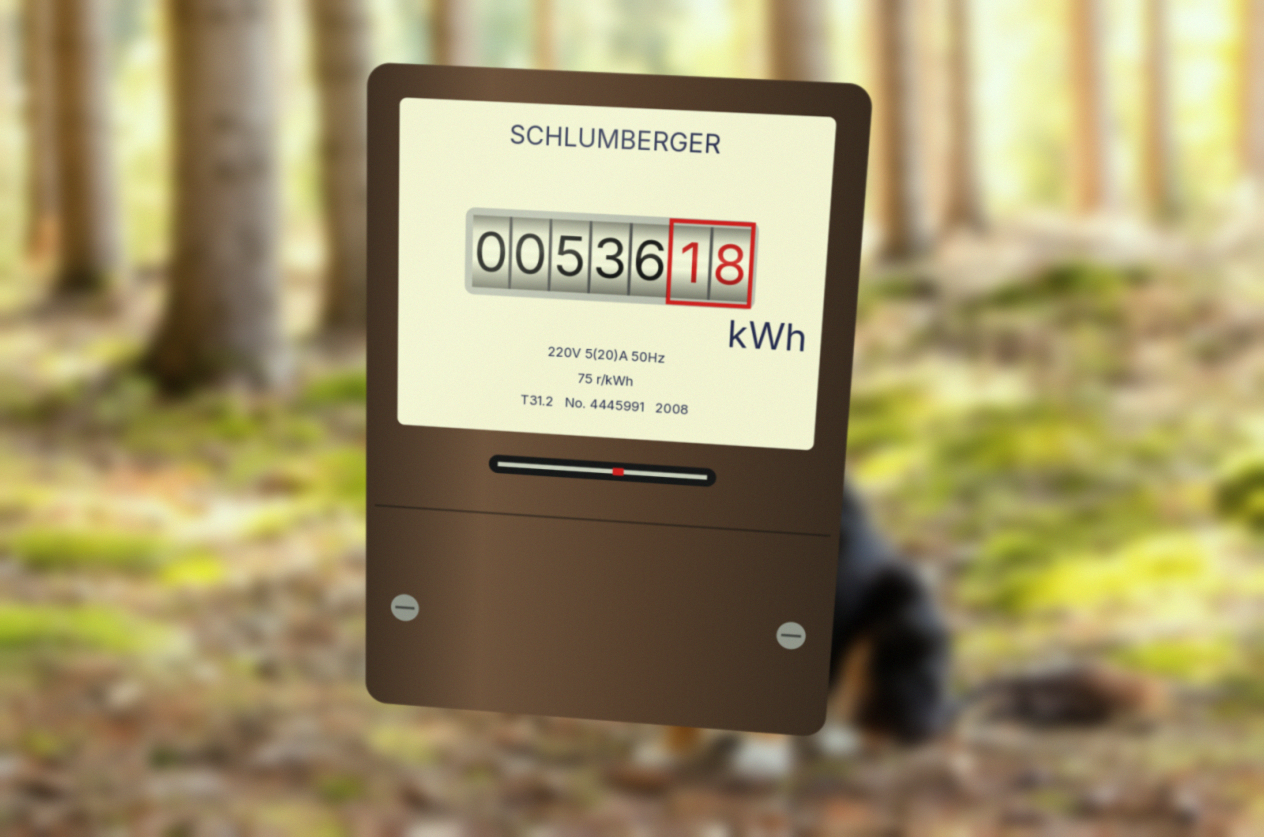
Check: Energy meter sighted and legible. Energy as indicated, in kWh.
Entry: 536.18 kWh
